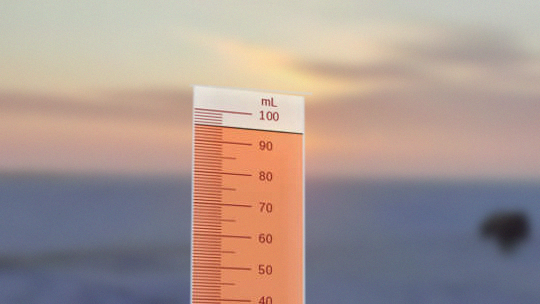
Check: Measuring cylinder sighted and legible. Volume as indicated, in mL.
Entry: 95 mL
